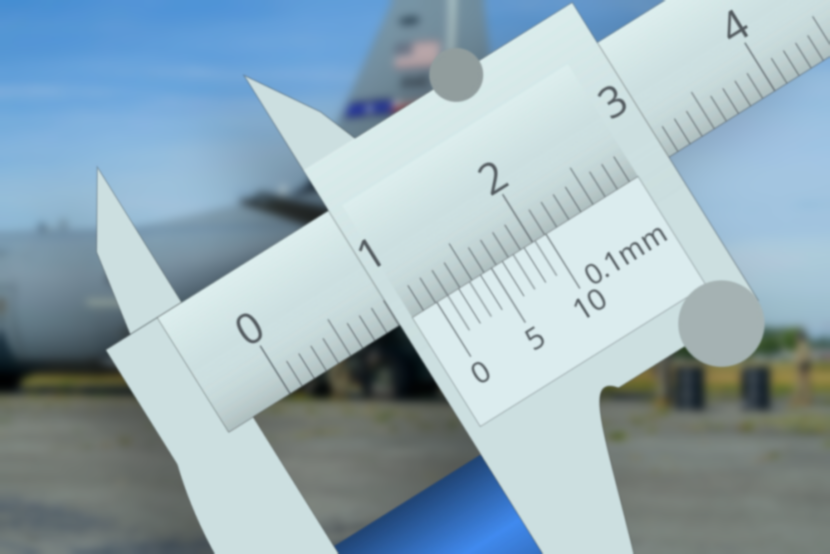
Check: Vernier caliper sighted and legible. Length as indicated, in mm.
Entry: 12.1 mm
